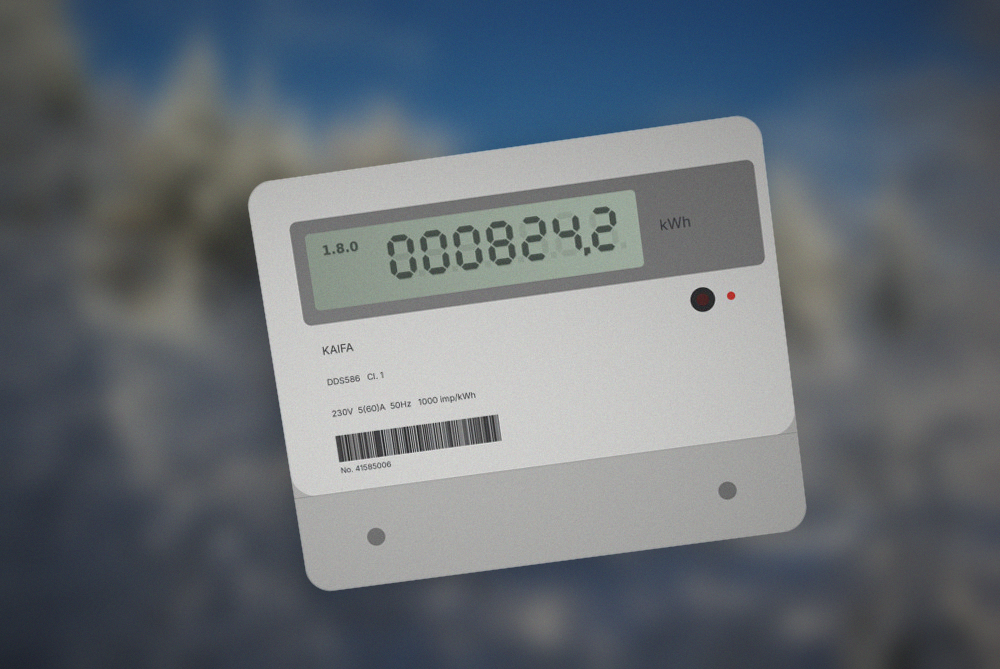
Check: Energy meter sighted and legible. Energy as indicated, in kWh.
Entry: 824.2 kWh
